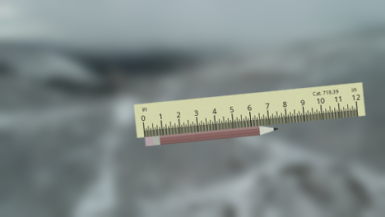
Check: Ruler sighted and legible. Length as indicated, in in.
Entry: 7.5 in
